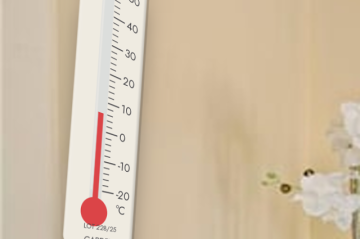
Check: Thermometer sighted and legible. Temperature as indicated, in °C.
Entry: 6 °C
